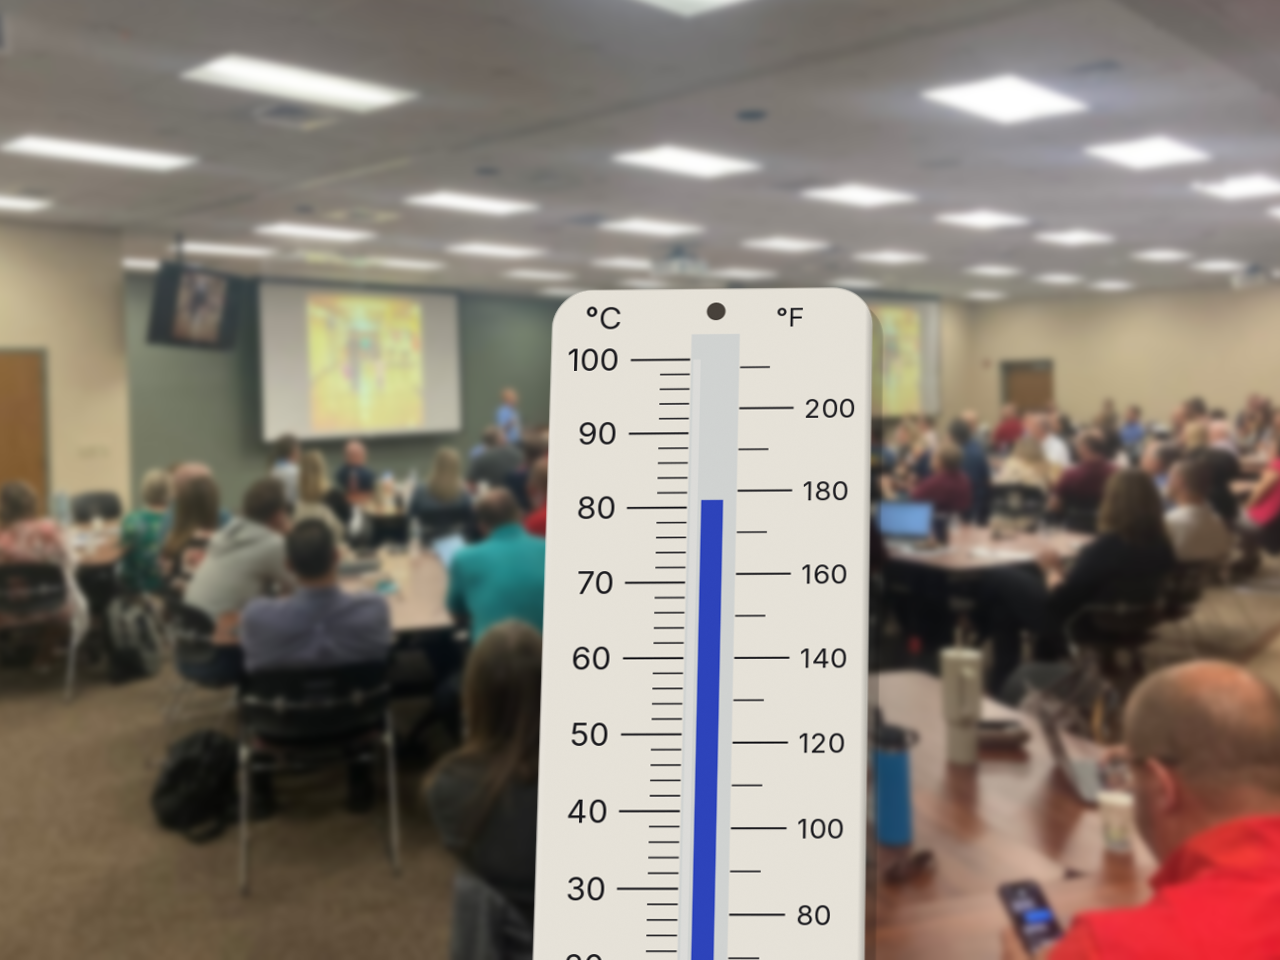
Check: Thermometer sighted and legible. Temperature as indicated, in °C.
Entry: 81 °C
